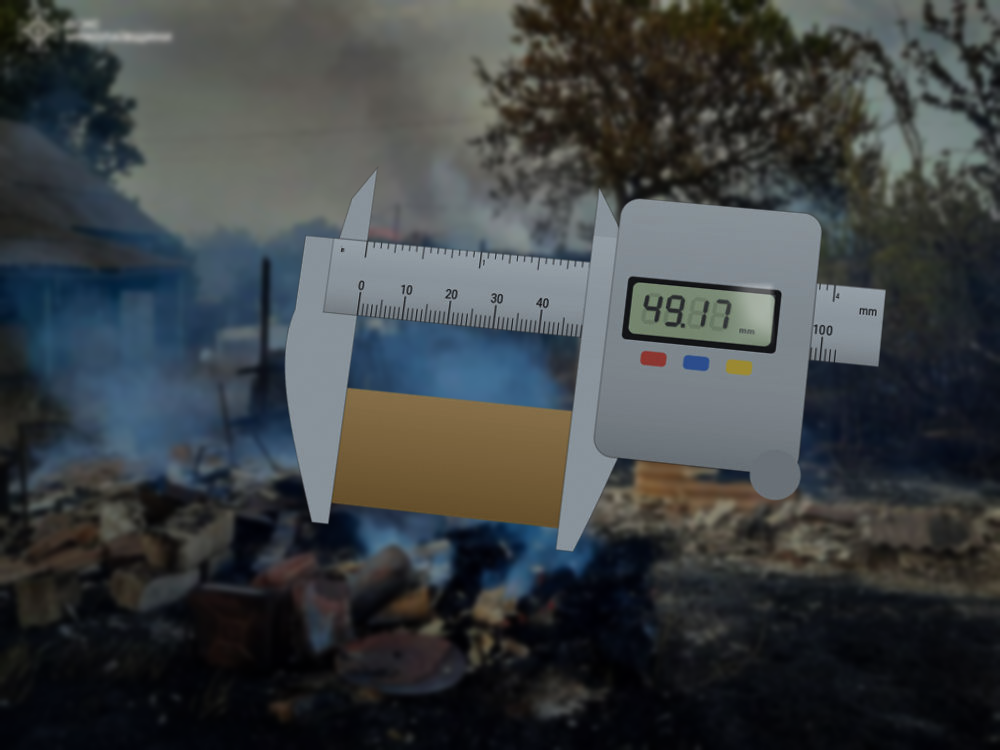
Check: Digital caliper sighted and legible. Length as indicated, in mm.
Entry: 49.17 mm
